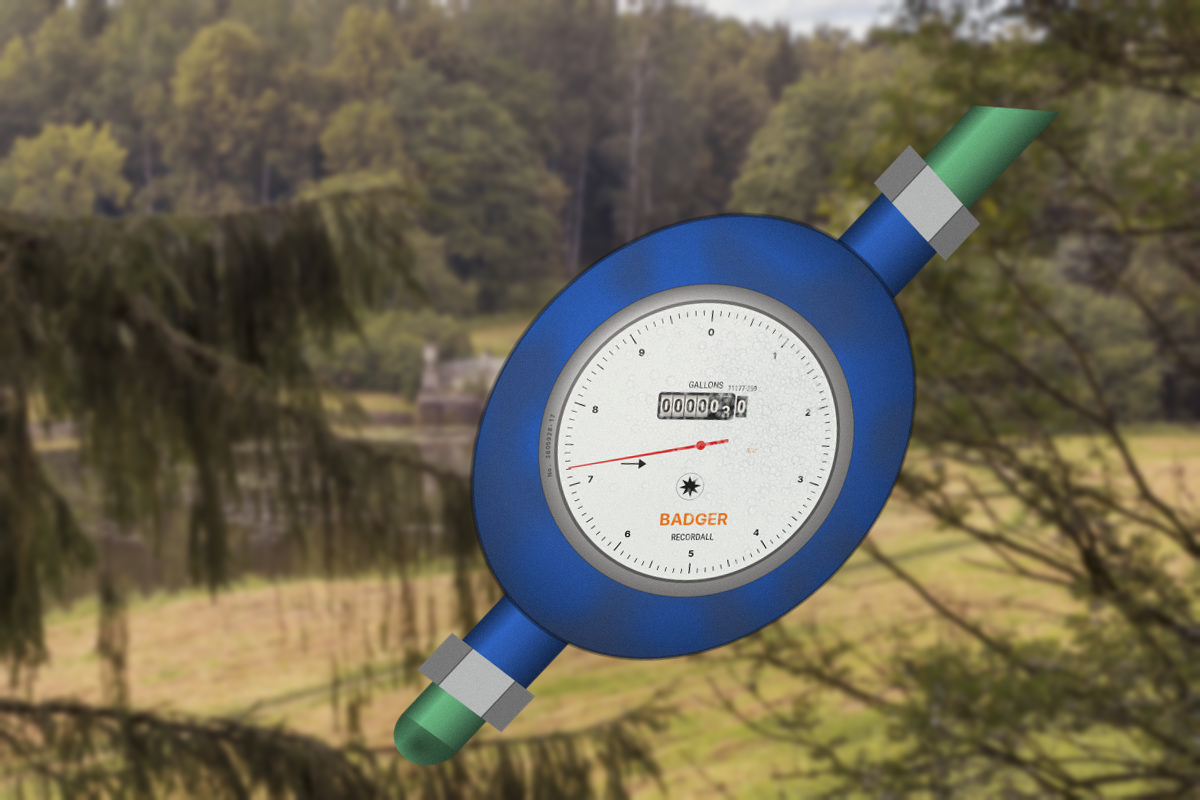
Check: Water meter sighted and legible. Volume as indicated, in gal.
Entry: 27.2 gal
